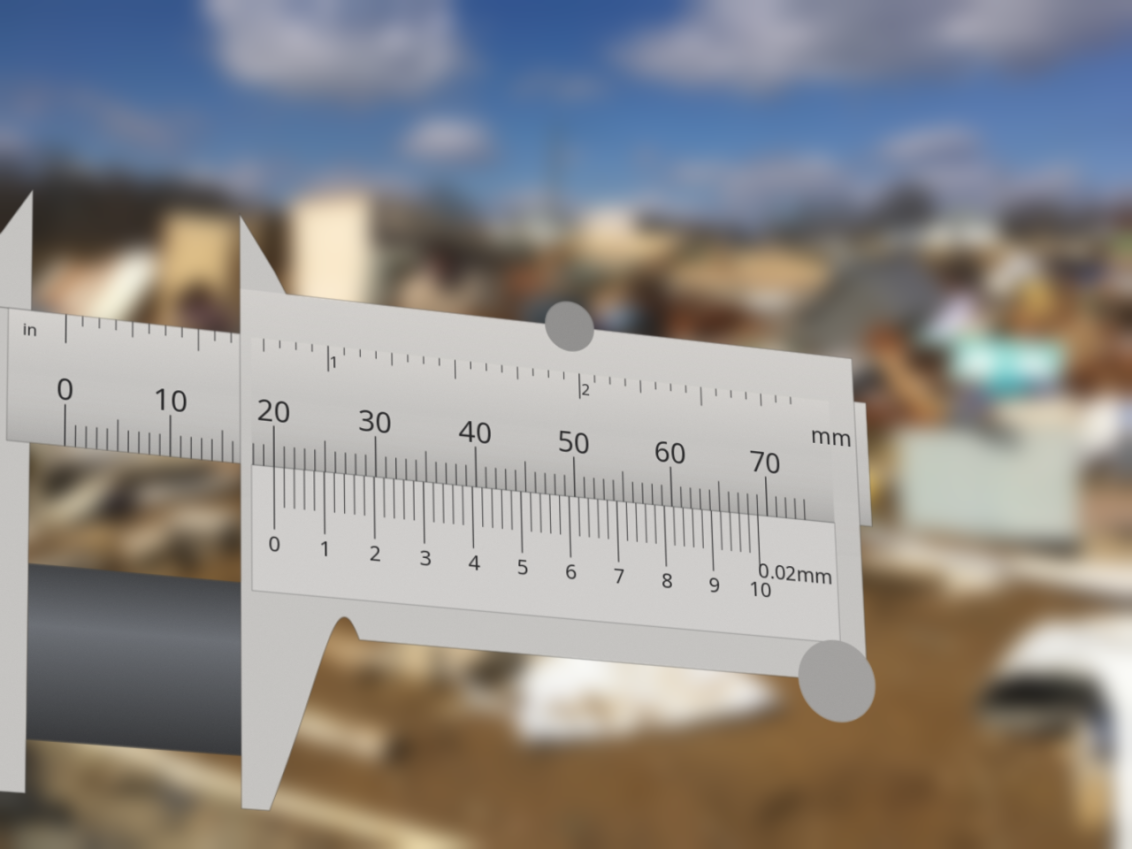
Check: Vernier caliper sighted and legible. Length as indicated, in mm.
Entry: 20.0 mm
